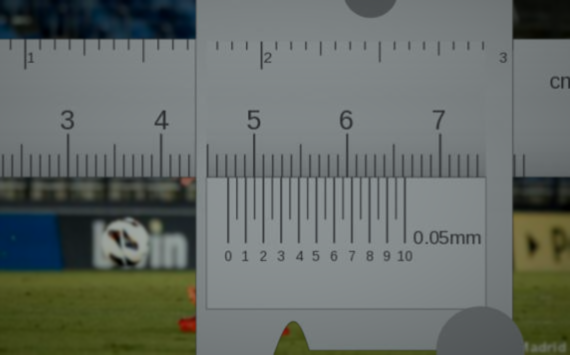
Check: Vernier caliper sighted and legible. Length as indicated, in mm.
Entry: 47.2 mm
